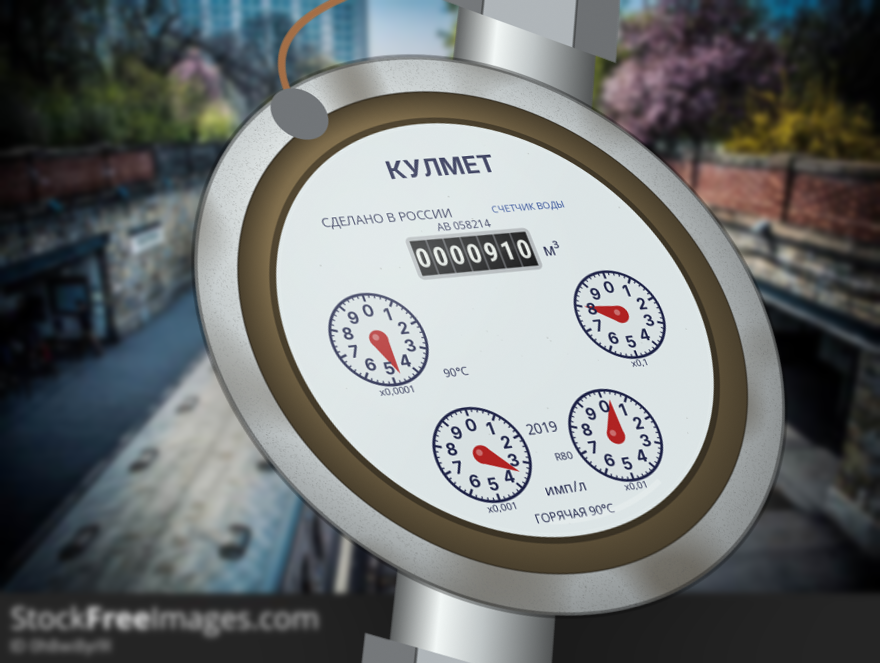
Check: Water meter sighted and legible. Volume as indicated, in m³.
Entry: 910.8034 m³
